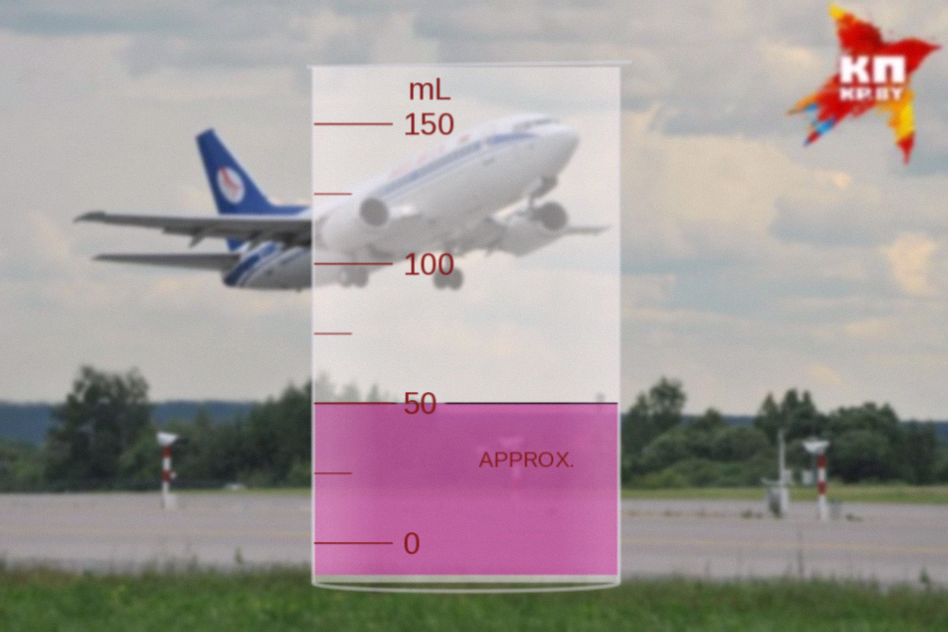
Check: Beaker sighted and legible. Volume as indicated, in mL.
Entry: 50 mL
